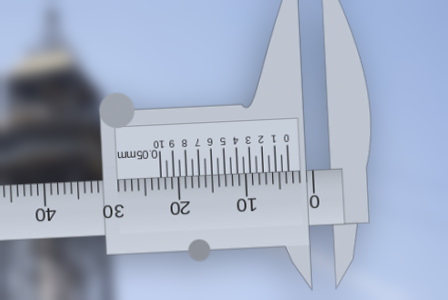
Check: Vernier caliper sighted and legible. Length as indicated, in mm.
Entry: 3.6 mm
